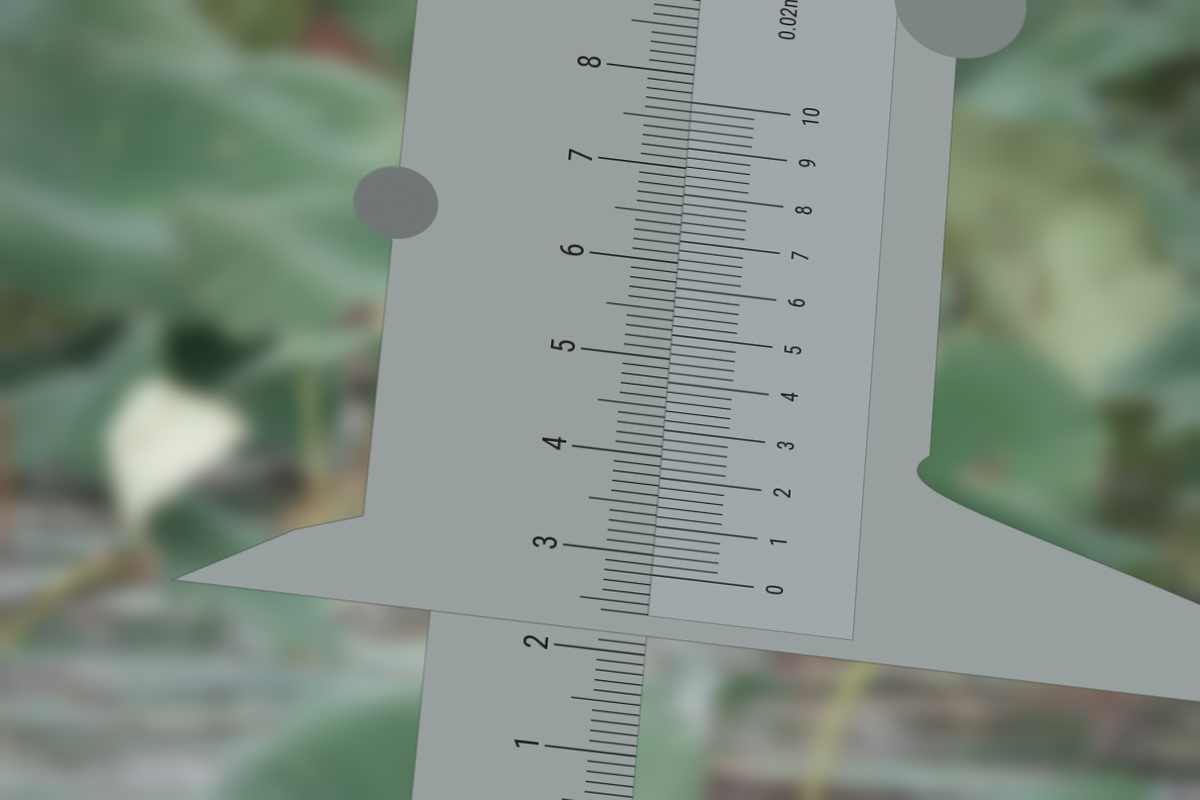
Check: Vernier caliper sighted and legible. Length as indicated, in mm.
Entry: 28.0 mm
